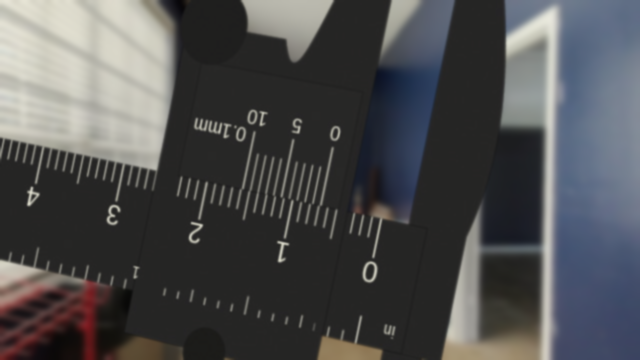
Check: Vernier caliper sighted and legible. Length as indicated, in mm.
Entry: 6.8 mm
